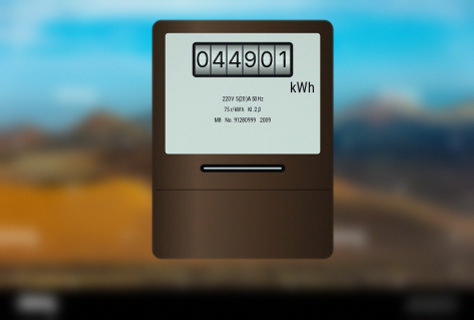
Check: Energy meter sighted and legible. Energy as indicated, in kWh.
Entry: 44901 kWh
